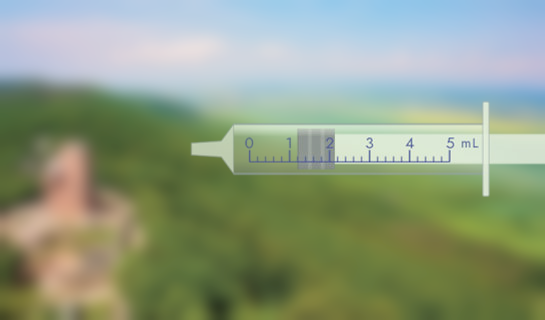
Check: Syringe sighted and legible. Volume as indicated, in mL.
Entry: 1.2 mL
